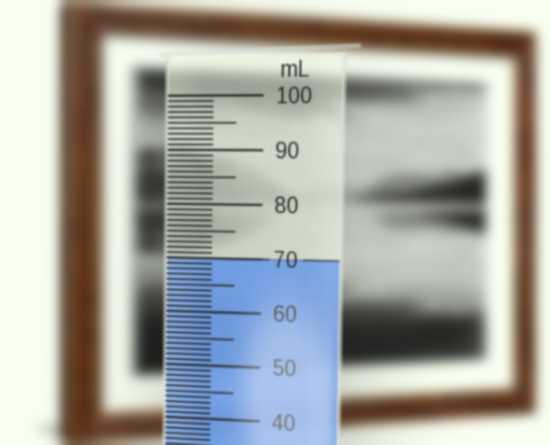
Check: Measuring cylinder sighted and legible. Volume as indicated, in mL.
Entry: 70 mL
